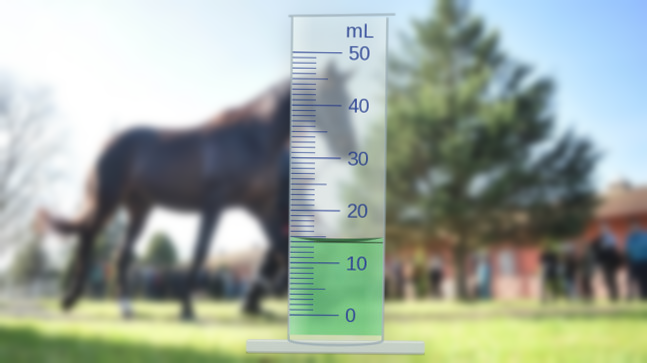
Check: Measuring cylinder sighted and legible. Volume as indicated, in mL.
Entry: 14 mL
